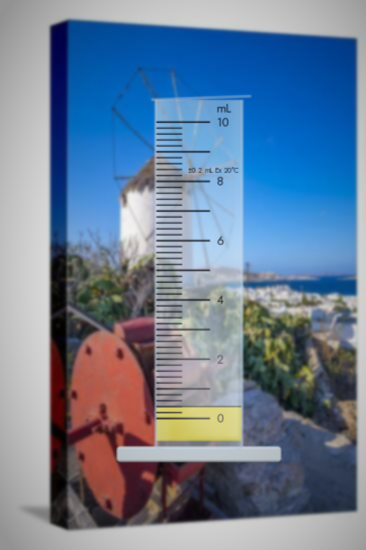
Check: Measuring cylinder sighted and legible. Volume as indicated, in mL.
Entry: 0.4 mL
